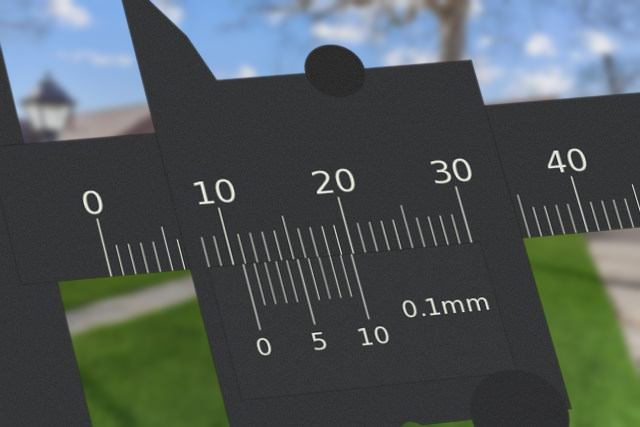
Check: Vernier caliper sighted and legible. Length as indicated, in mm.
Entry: 10.8 mm
